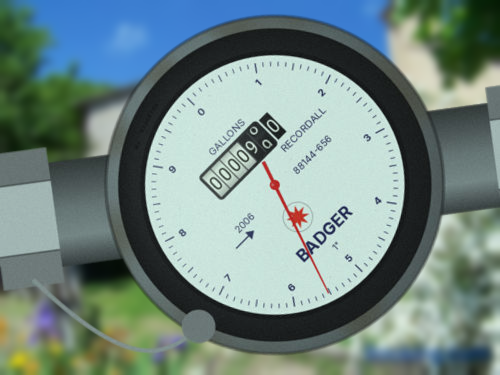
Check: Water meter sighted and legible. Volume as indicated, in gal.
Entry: 985.5 gal
